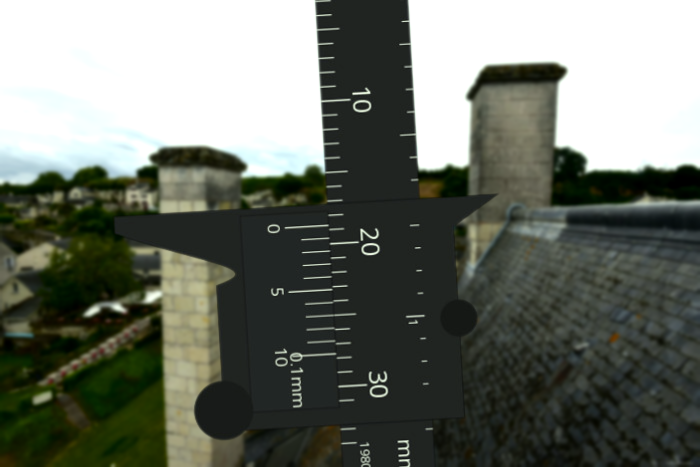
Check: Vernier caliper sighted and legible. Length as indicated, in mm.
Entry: 18.7 mm
